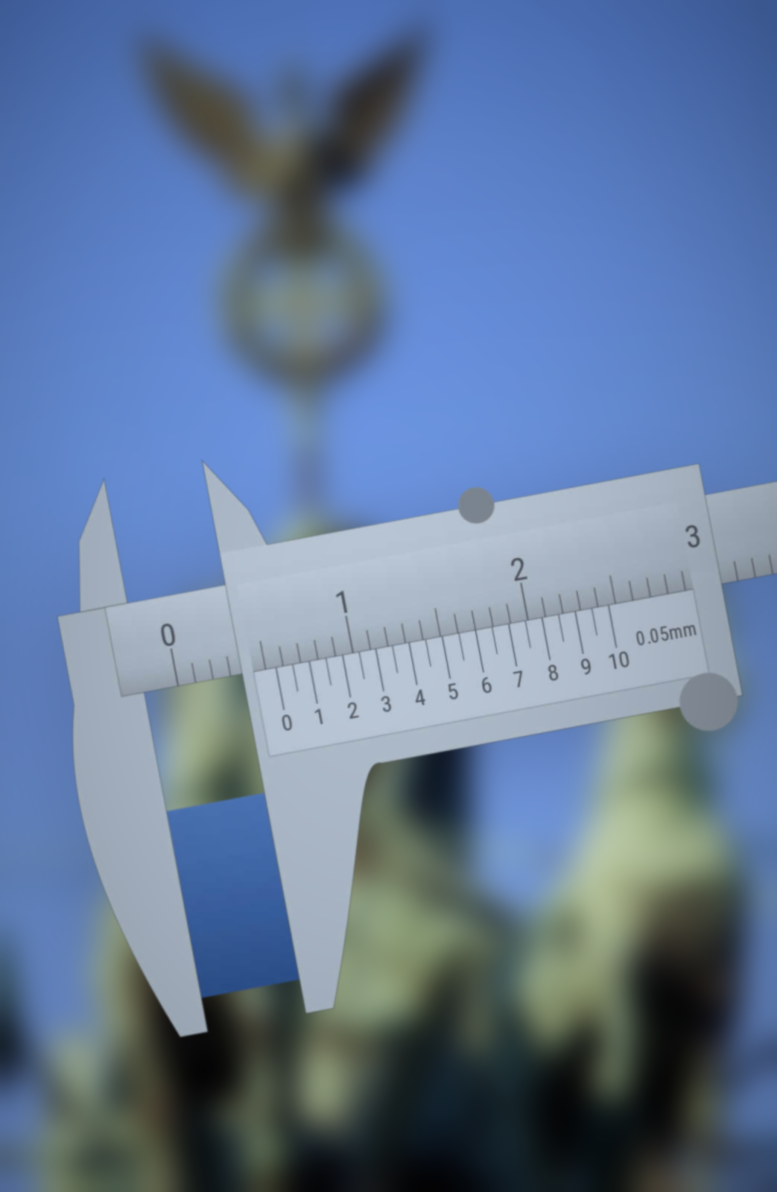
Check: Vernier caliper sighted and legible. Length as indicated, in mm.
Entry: 5.6 mm
